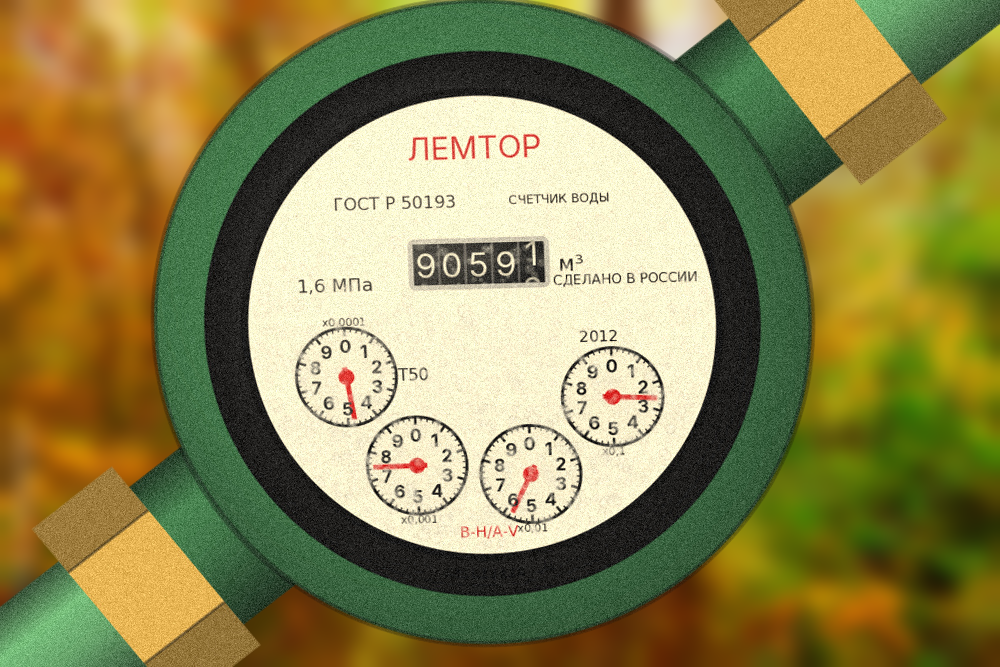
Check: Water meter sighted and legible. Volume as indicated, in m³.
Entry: 90591.2574 m³
